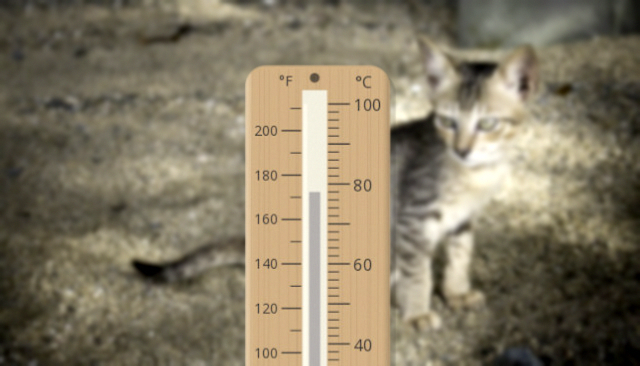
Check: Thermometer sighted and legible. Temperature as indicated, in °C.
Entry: 78 °C
